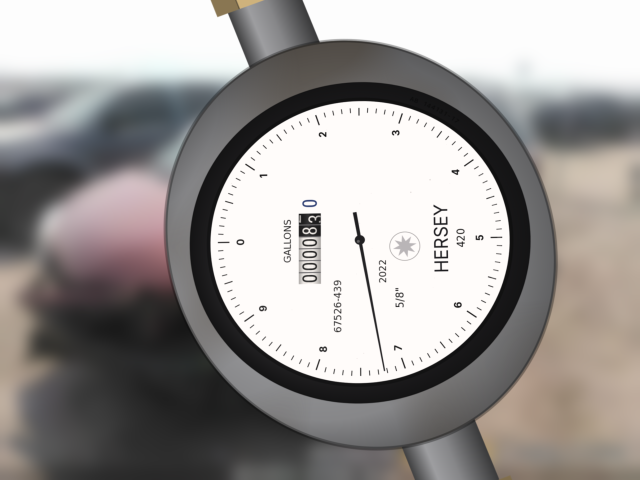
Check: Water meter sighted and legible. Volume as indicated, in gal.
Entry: 827.2 gal
